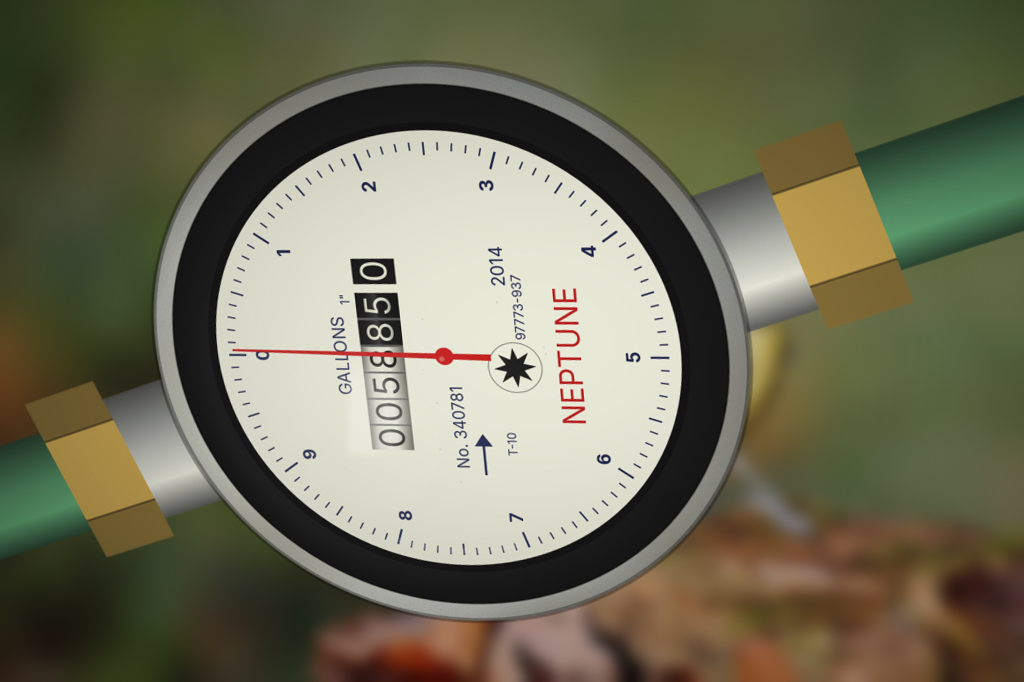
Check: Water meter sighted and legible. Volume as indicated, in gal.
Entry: 58850.0 gal
